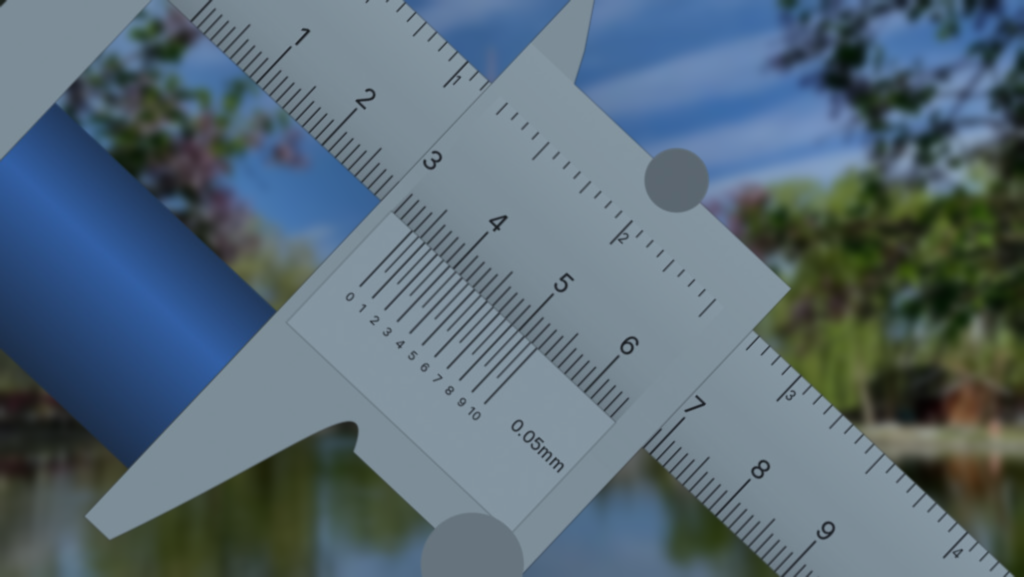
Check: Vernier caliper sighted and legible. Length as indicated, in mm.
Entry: 33.8 mm
